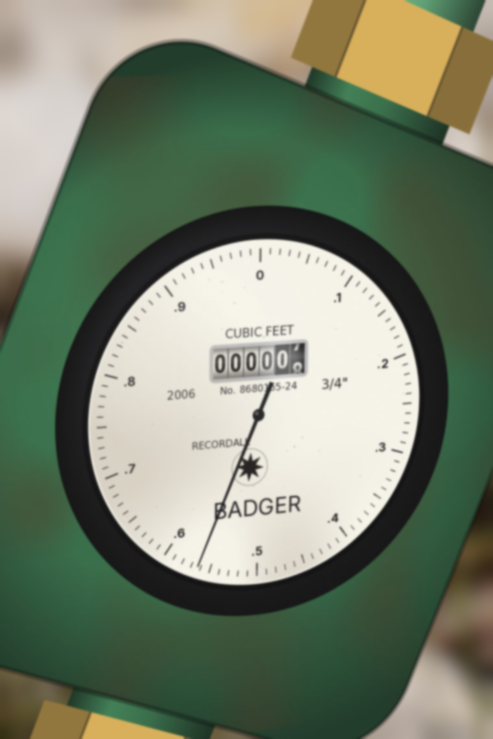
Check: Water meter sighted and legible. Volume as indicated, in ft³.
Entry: 7.56 ft³
